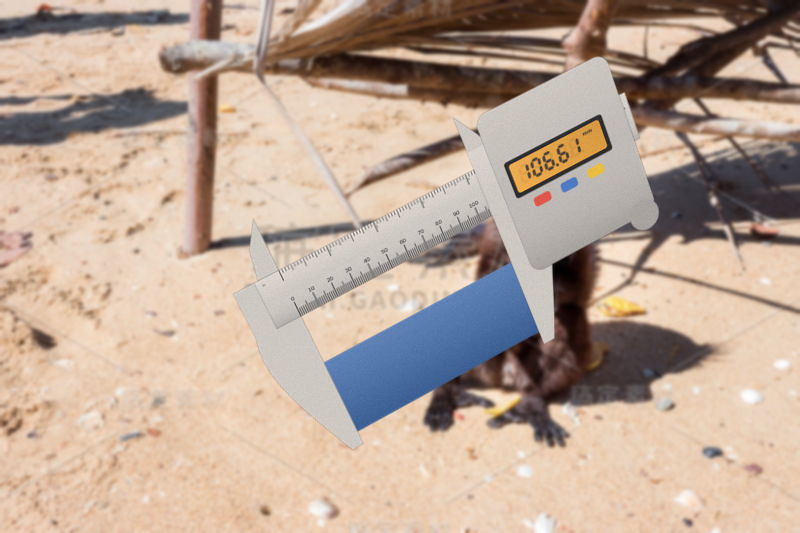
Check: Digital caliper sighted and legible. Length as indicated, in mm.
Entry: 106.61 mm
